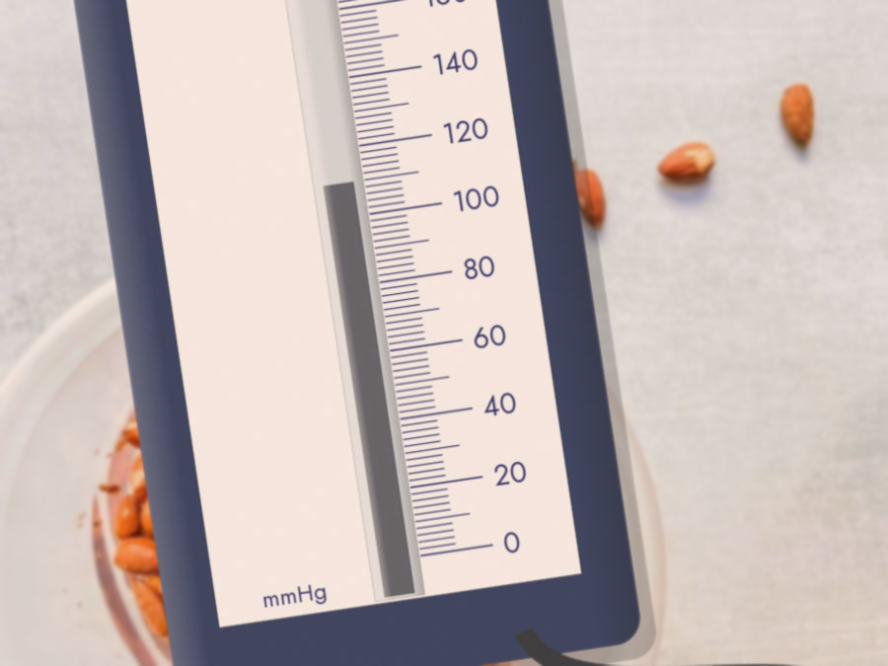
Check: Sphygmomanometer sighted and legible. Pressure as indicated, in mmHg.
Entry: 110 mmHg
